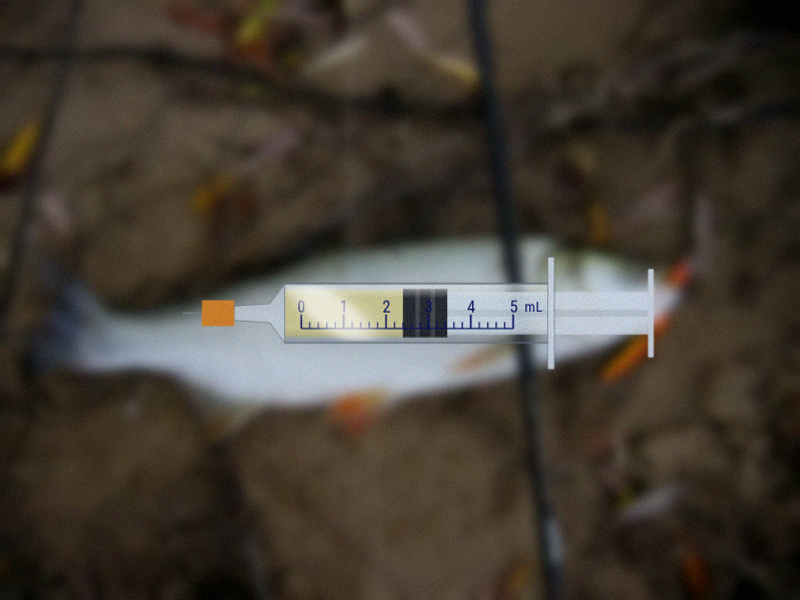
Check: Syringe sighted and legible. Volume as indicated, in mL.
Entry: 2.4 mL
